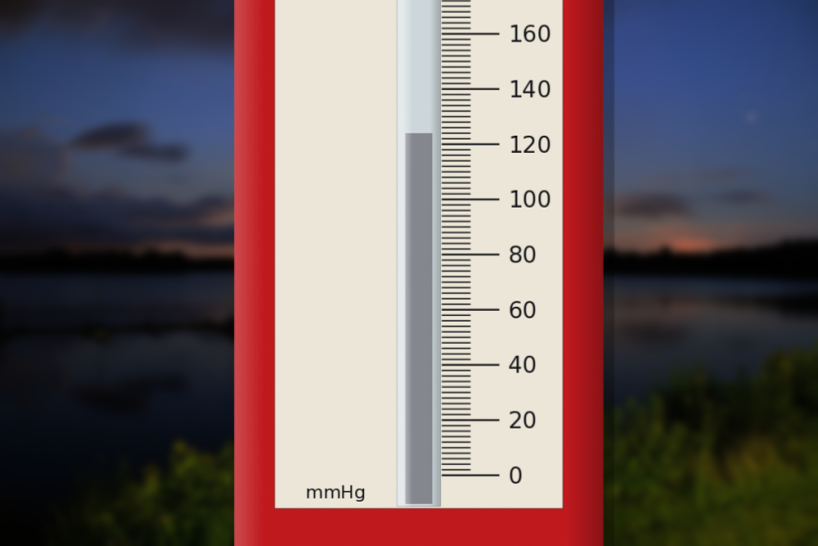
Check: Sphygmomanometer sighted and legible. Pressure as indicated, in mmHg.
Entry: 124 mmHg
